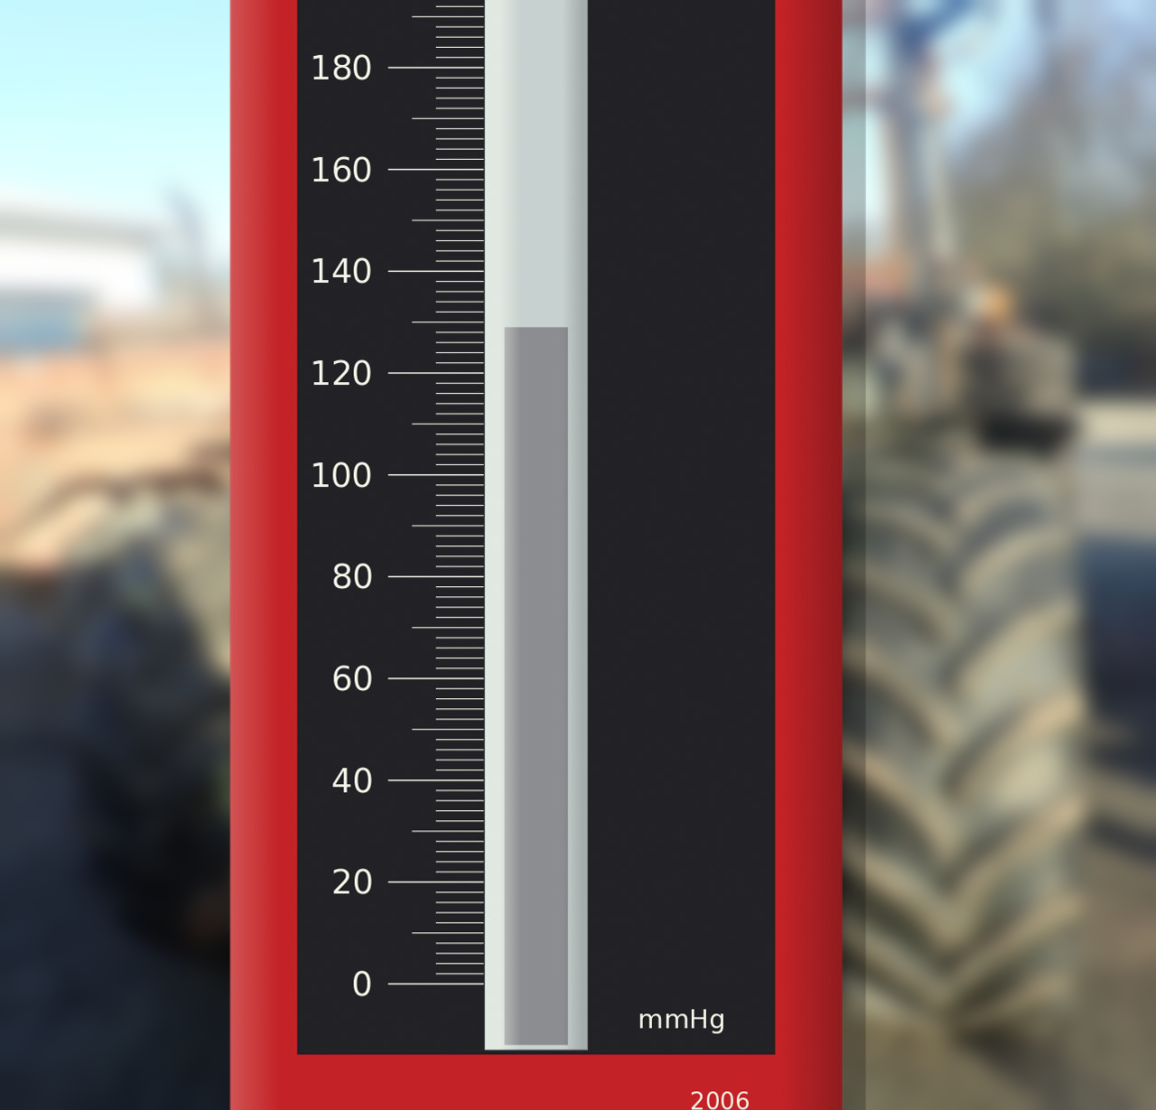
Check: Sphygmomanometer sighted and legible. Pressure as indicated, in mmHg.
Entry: 129 mmHg
